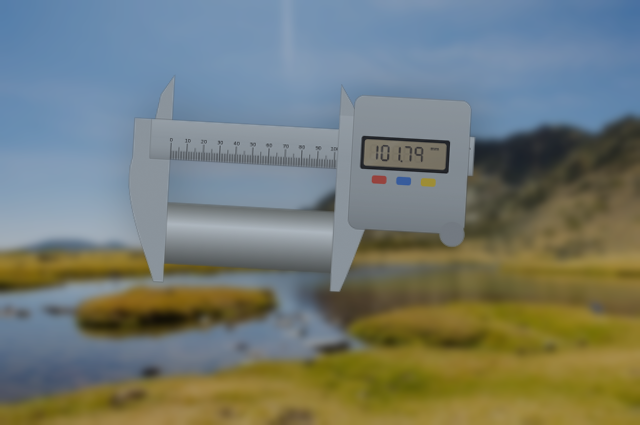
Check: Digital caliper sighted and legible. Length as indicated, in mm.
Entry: 101.79 mm
